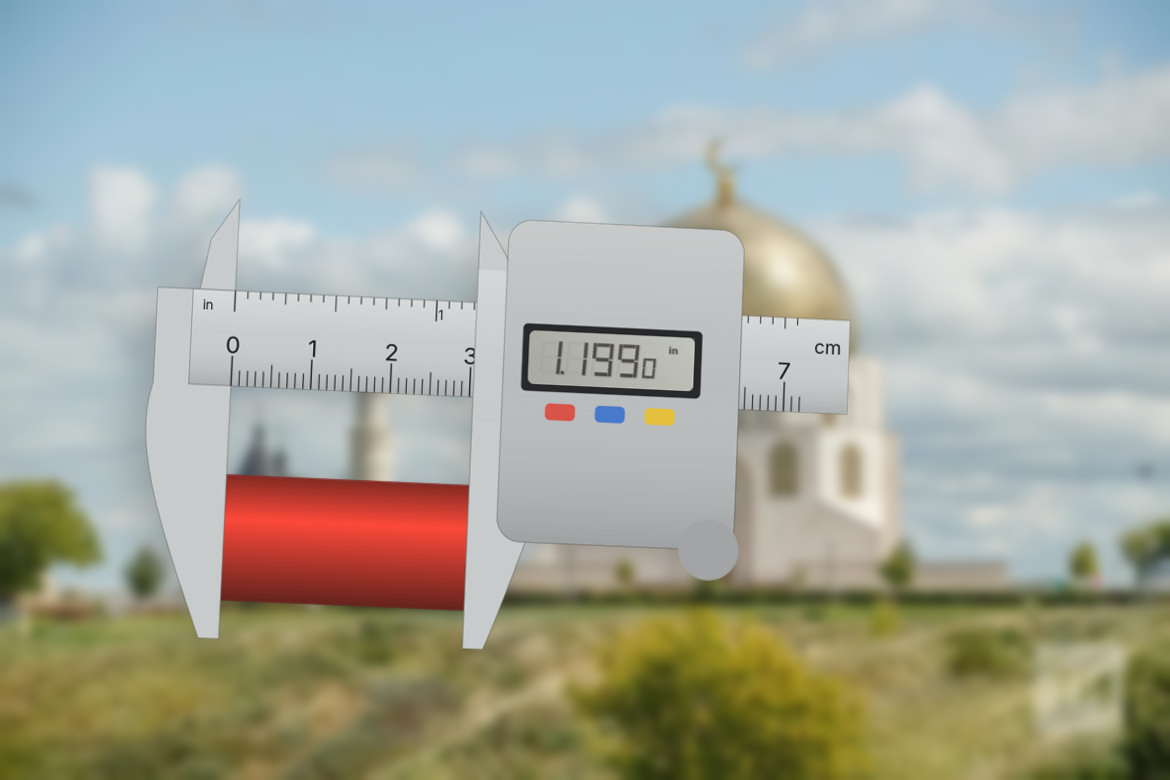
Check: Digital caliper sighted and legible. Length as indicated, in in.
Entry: 1.1990 in
